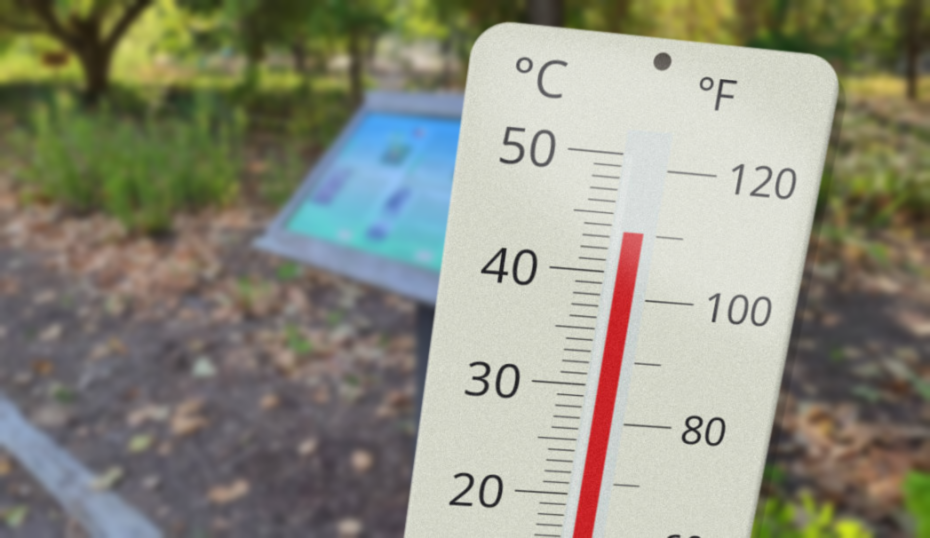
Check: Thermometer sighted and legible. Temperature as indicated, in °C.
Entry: 43.5 °C
